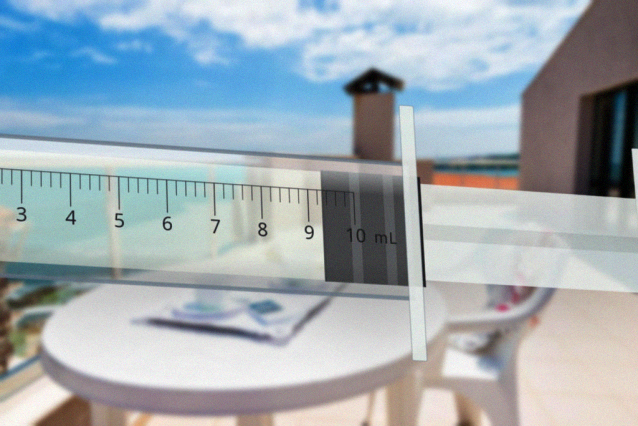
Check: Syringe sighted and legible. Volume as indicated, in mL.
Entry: 9.3 mL
